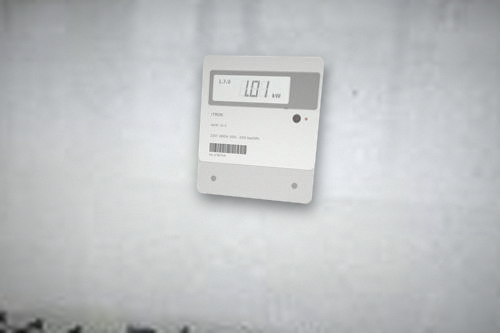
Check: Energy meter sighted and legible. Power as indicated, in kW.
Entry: 1.01 kW
